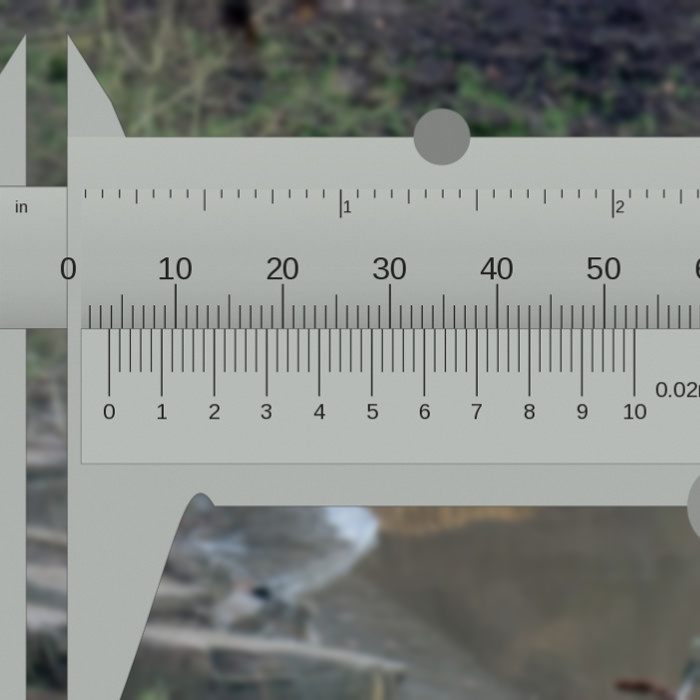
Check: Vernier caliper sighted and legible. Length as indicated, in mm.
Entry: 3.8 mm
